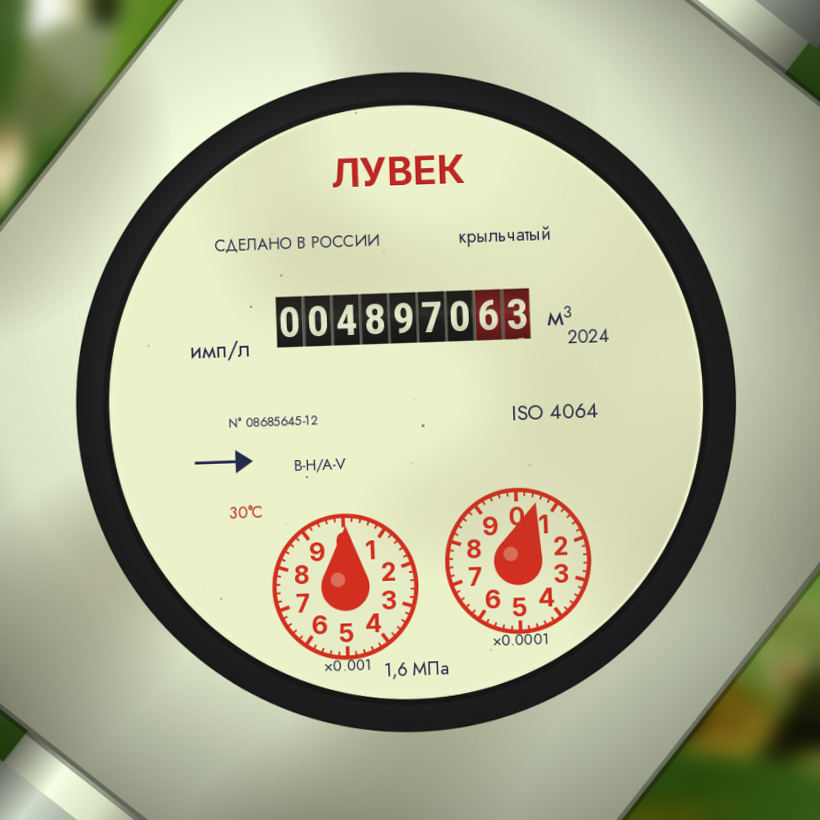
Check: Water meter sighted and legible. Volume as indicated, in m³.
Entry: 48970.6300 m³
